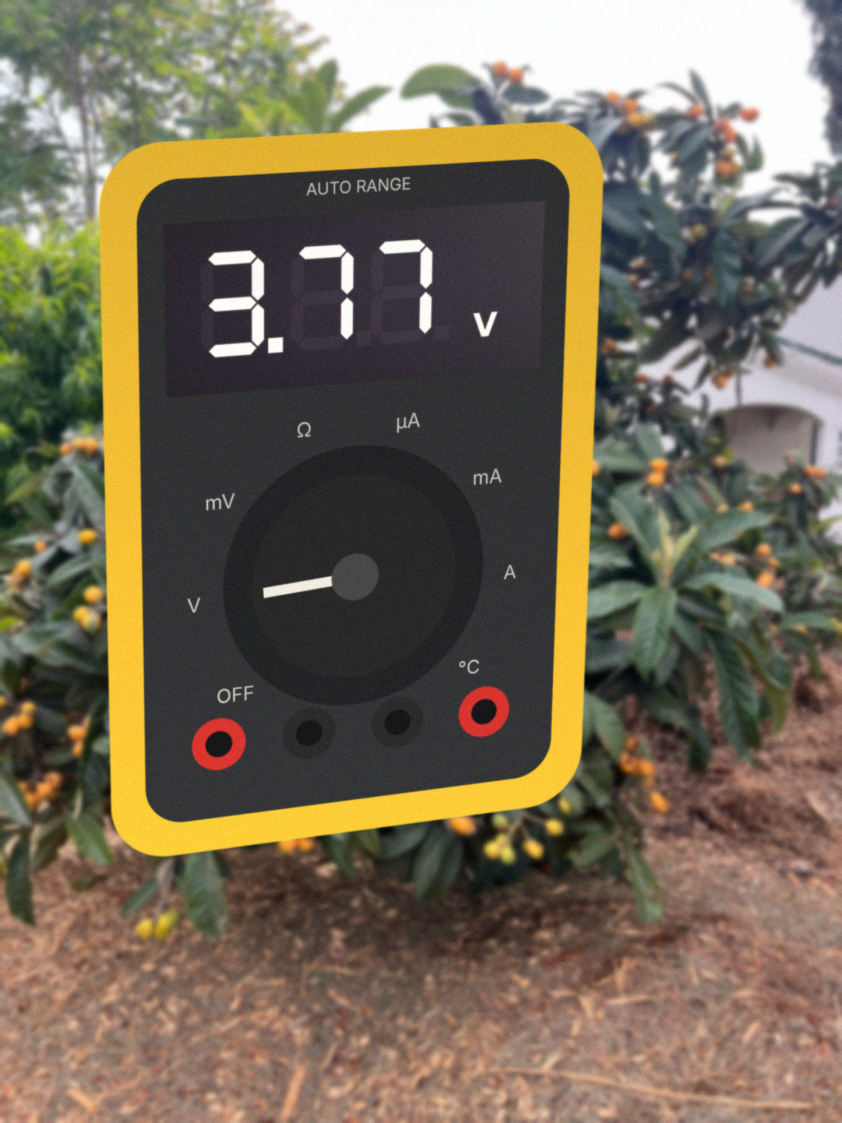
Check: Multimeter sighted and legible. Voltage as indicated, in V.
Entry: 3.77 V
